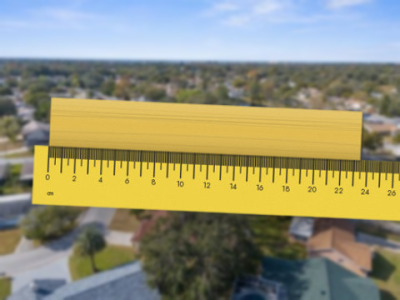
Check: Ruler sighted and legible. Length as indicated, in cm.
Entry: 23.5 cm
